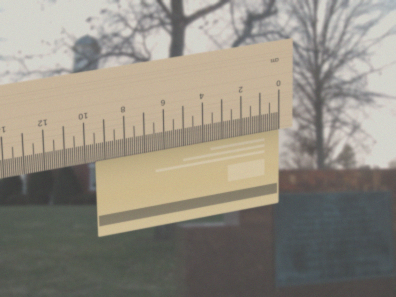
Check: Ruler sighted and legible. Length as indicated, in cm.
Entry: 9.5 cm
